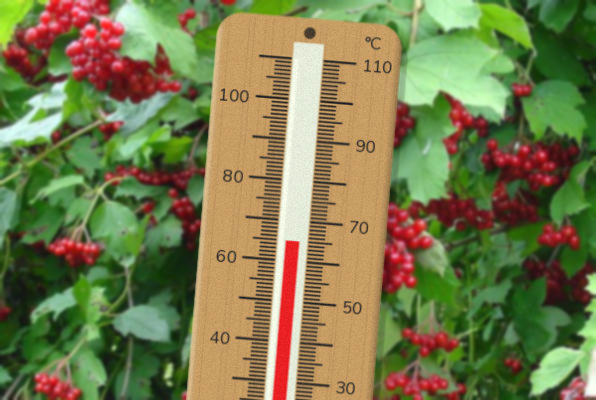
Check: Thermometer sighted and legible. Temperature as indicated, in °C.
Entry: 65 °C
